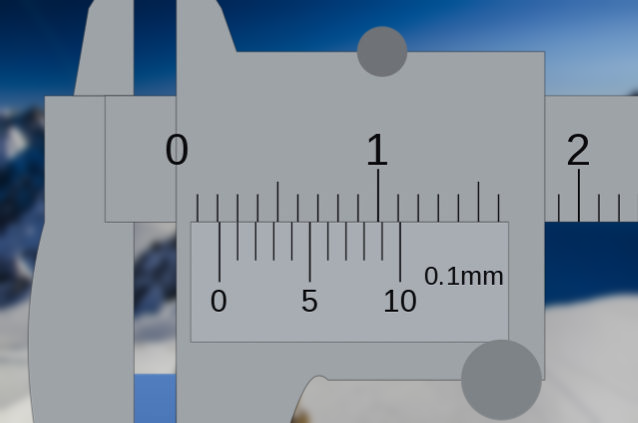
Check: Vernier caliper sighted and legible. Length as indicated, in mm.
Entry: 2.1 mm
